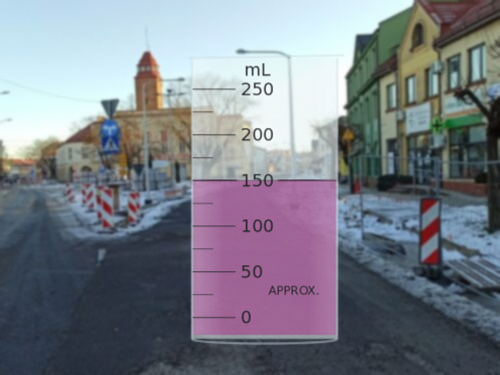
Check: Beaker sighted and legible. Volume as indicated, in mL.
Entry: 150 mL
